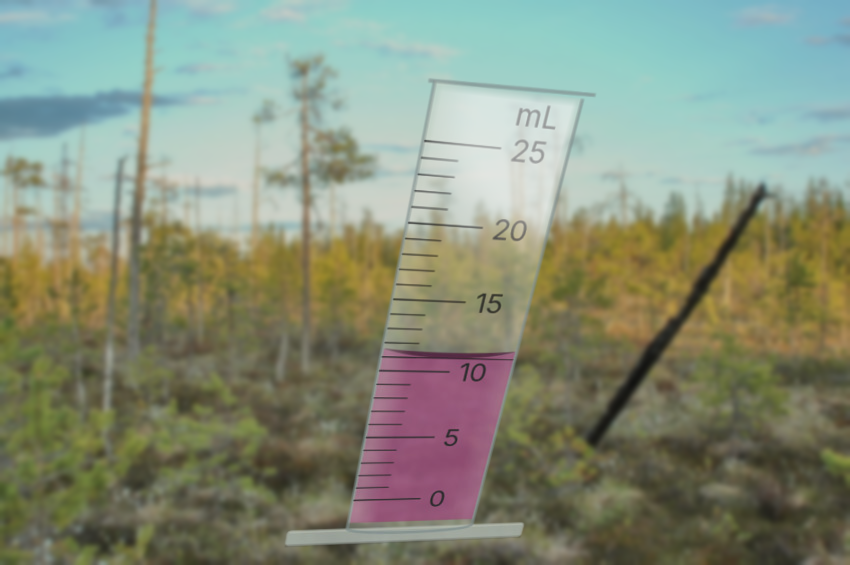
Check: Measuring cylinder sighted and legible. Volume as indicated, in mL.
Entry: 11 mL
